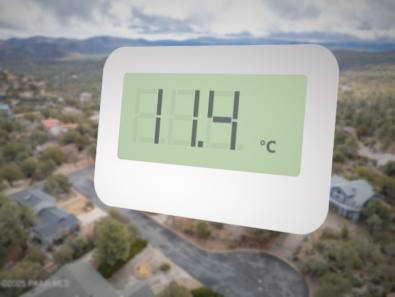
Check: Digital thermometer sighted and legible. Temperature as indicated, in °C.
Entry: 11.4 °C
